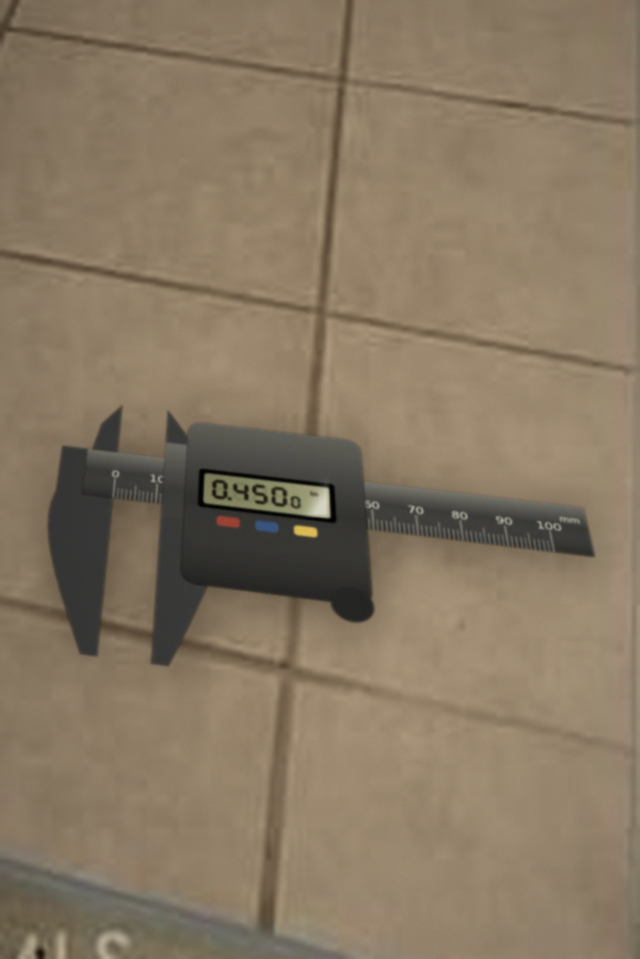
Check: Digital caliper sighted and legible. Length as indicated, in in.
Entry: 0.4500 in
